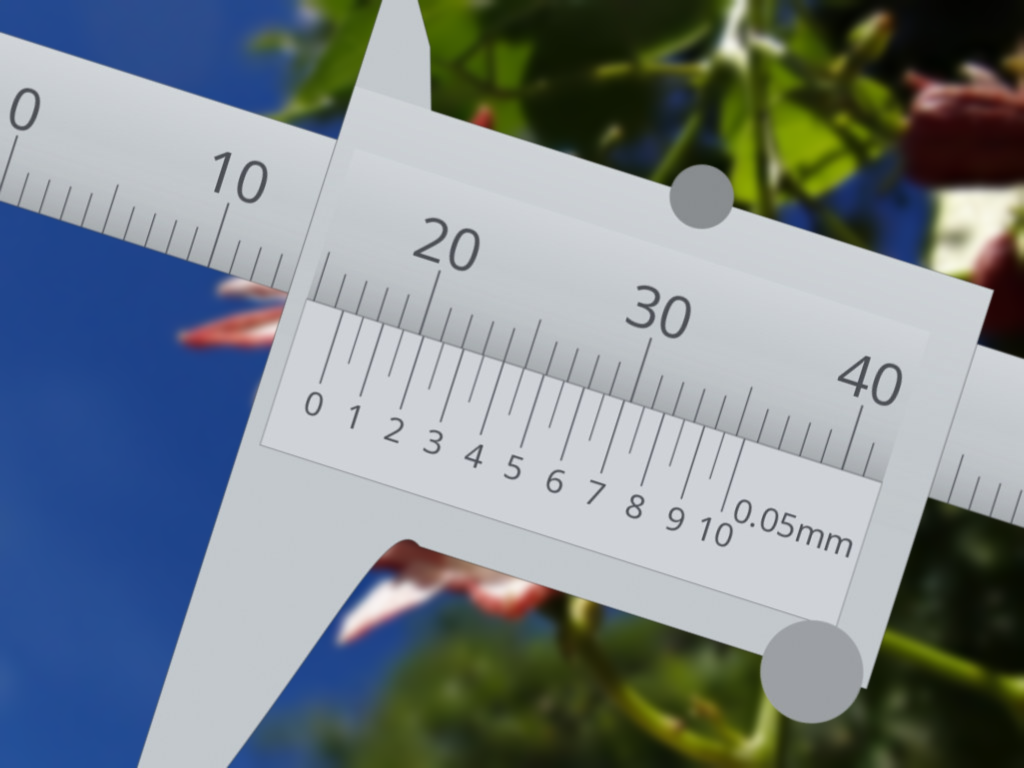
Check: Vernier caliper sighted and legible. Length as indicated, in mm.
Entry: 16.4 mm
